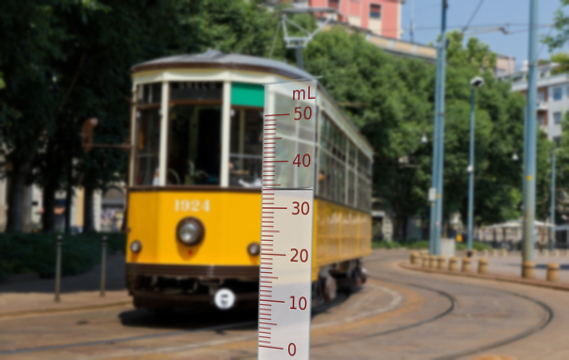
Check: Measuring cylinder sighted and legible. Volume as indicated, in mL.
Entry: 34 mL
